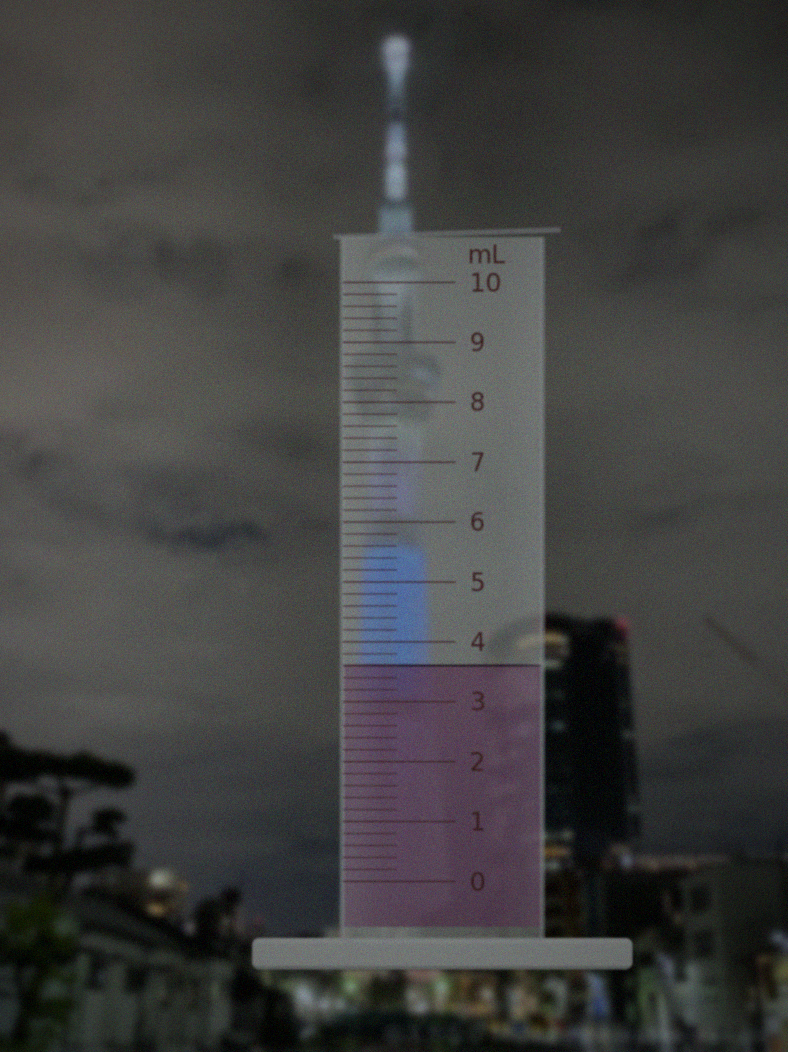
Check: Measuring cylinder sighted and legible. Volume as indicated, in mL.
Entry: 3.6 mL
